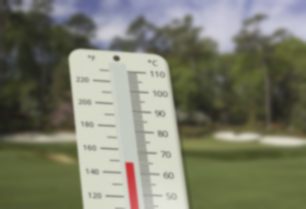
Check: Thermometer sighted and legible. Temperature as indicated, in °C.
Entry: 65 °C
